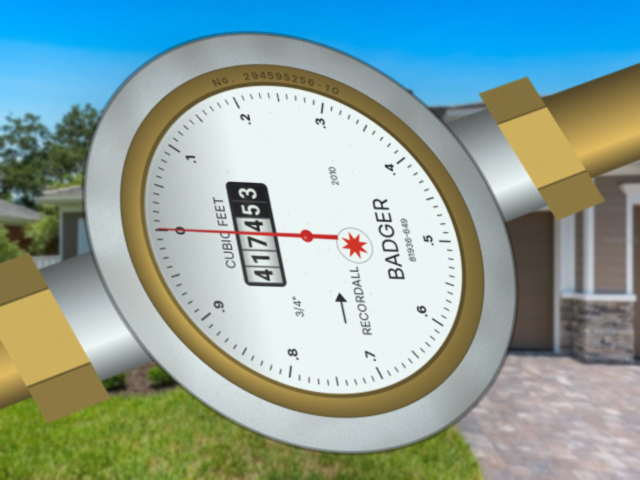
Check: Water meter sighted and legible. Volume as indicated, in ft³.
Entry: 417453.00 ft³
